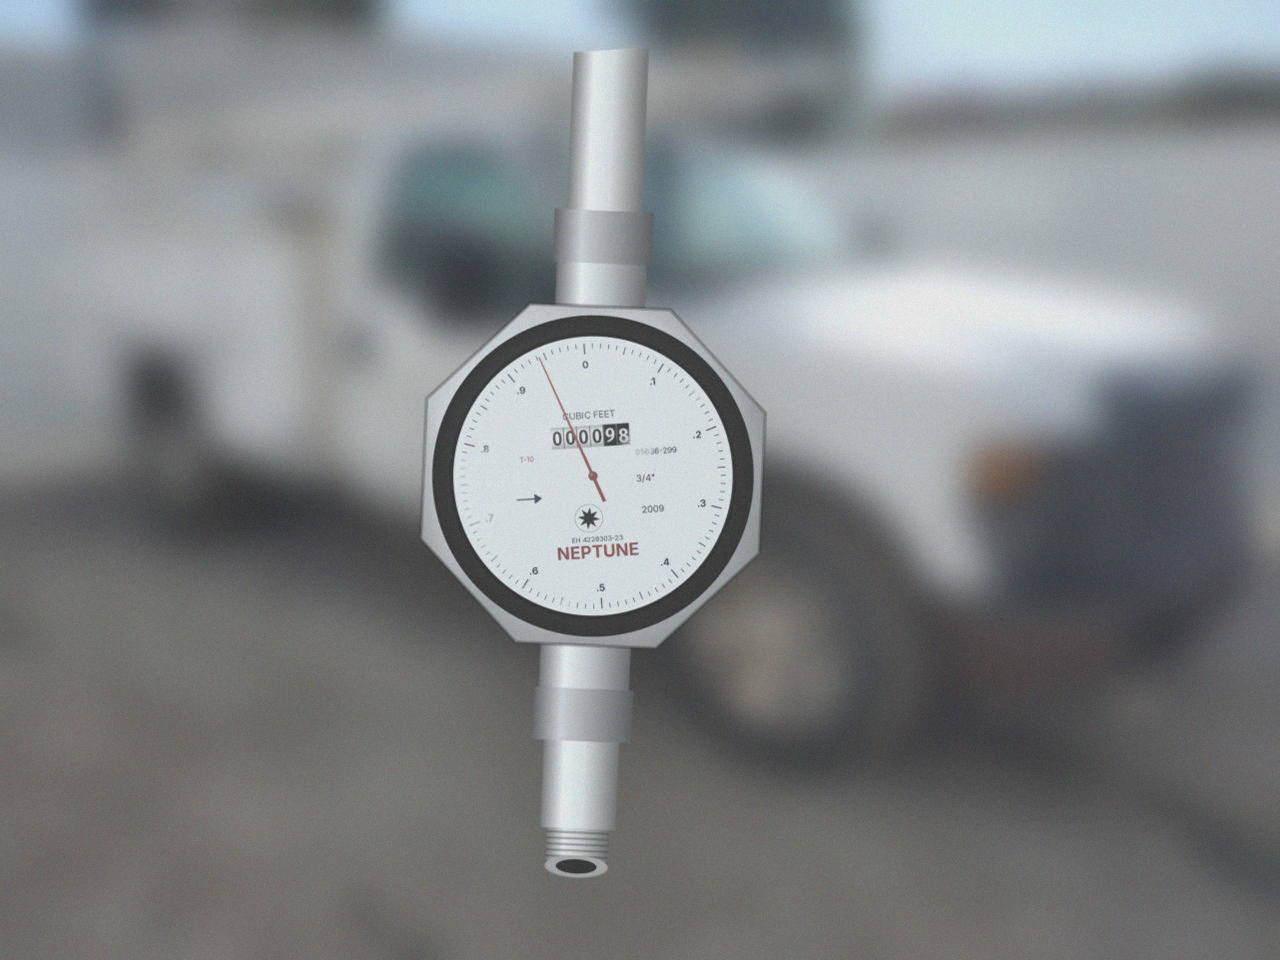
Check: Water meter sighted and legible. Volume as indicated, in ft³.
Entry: 97.94 ft³
